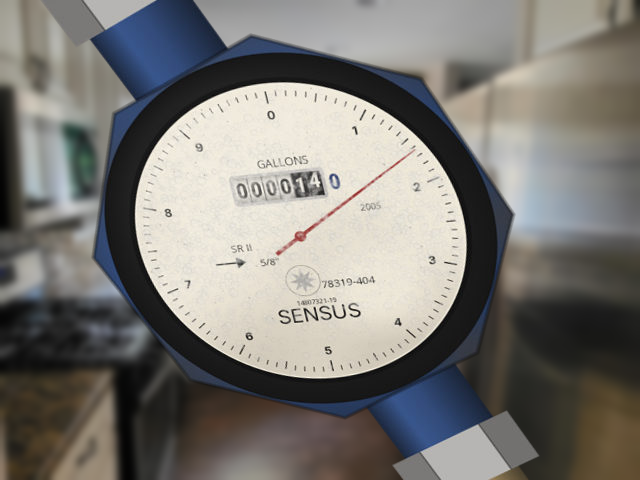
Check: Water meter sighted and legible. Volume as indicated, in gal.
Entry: 141.6 gal
